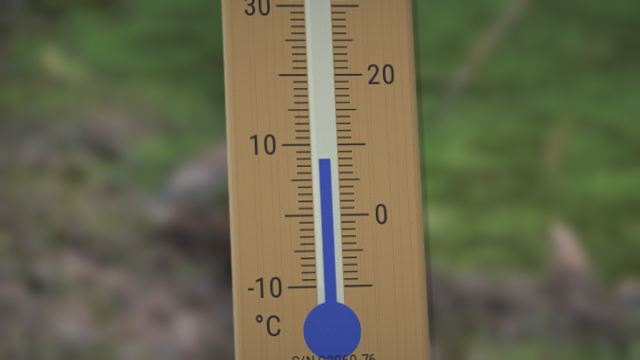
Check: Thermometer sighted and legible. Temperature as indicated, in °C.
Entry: 8 °C
